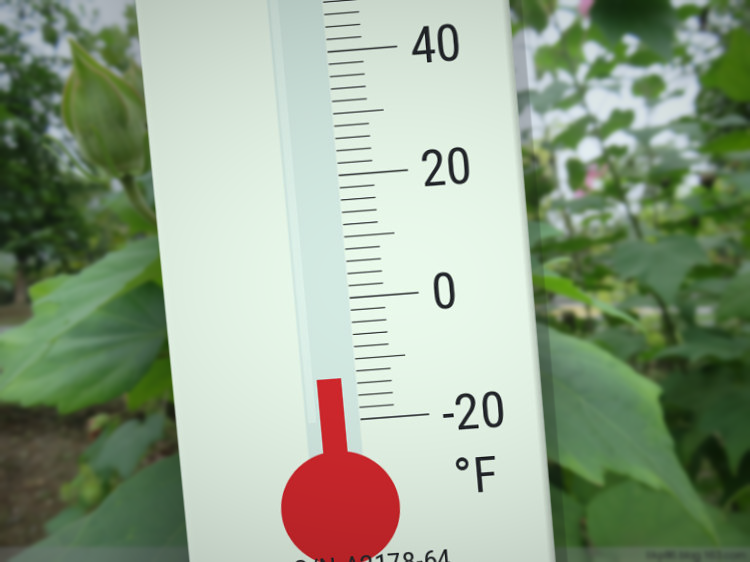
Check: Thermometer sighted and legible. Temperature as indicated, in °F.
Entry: -13 °F
